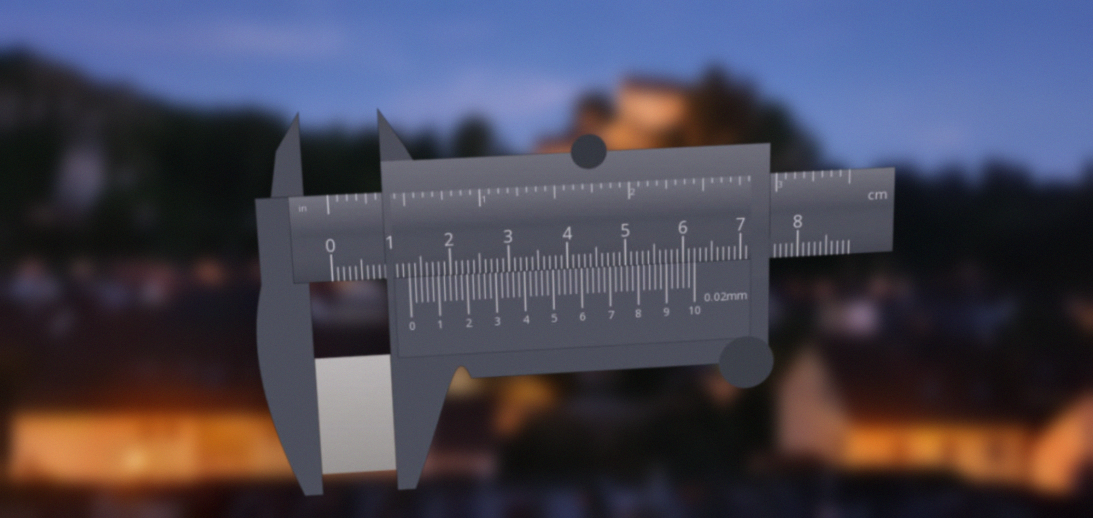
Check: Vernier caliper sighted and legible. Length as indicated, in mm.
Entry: 13.0 mm
